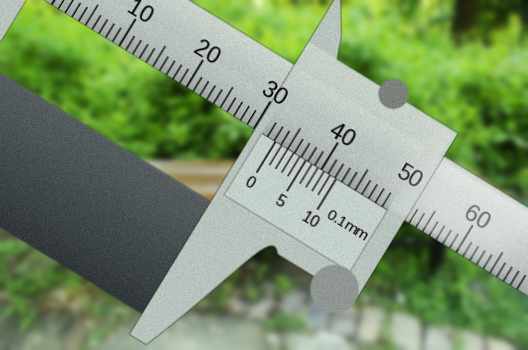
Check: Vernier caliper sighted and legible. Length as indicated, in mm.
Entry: 33.2 mm
